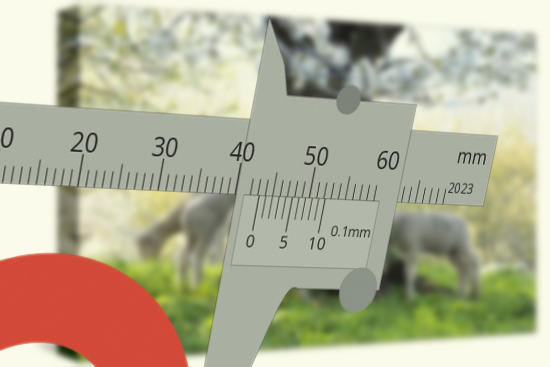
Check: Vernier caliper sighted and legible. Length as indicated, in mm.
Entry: 43.2 mm
